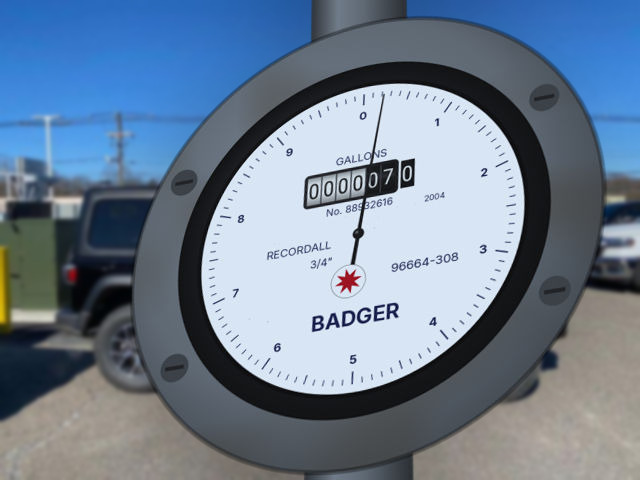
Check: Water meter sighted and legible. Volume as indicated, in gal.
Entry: 70.2 gal
